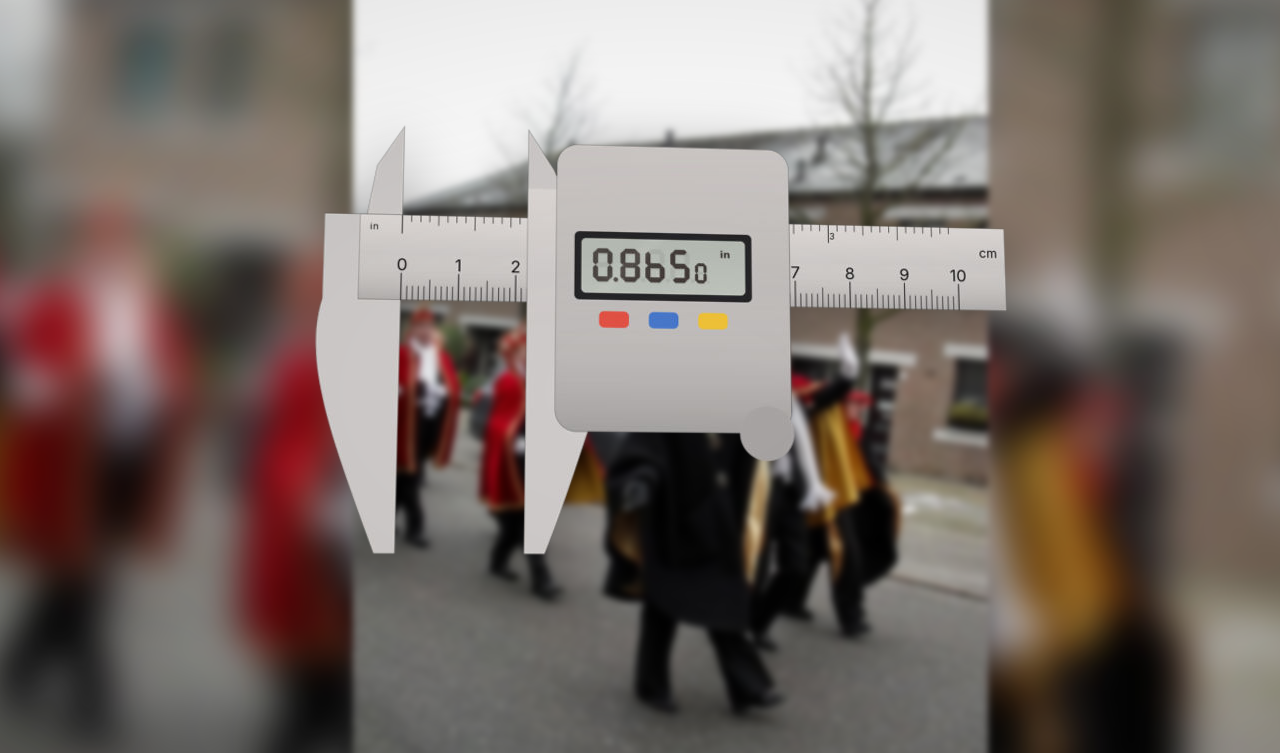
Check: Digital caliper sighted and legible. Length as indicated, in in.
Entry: 0.8650 in
